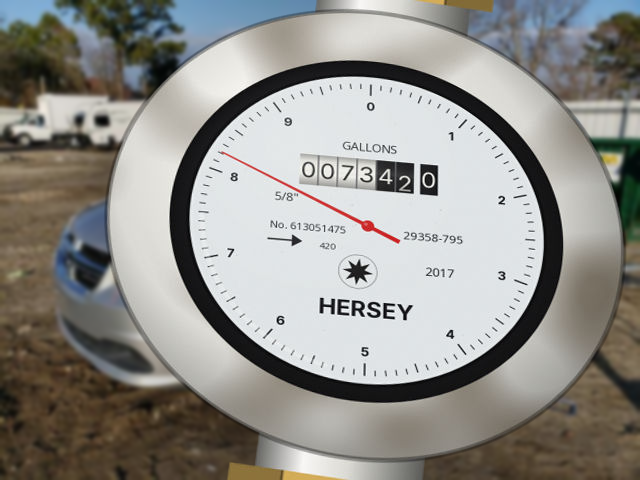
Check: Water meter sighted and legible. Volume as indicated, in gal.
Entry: 73418.2 gal
